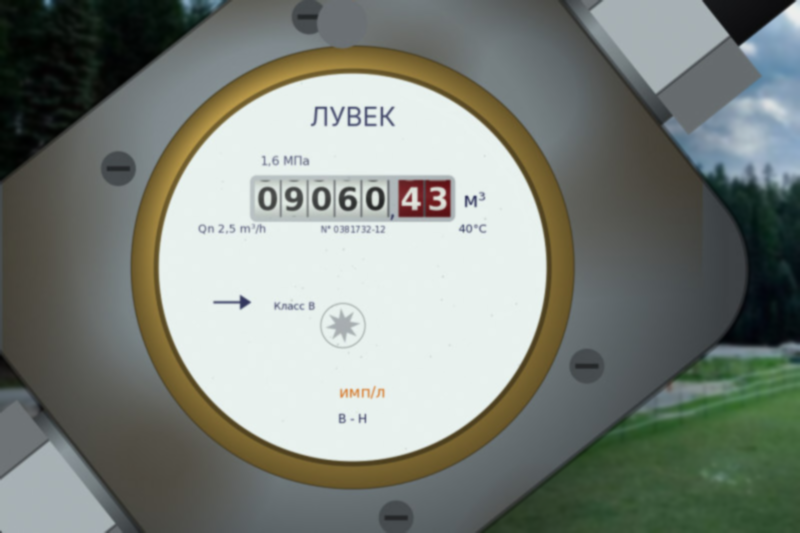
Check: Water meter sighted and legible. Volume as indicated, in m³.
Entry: 9060.43 m³
